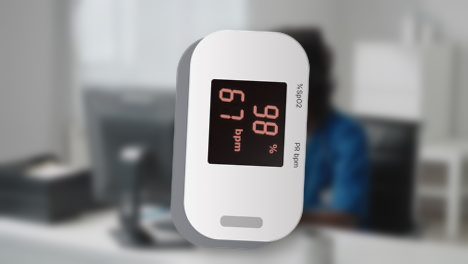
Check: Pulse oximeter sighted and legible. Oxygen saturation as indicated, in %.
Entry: 98 %
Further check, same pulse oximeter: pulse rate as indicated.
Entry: 67 bpm
